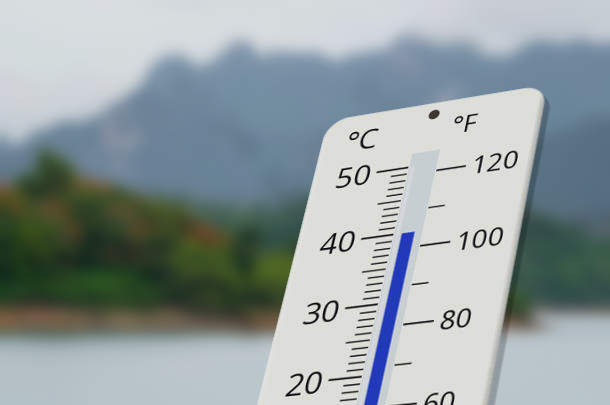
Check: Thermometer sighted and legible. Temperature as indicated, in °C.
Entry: 40 °C
